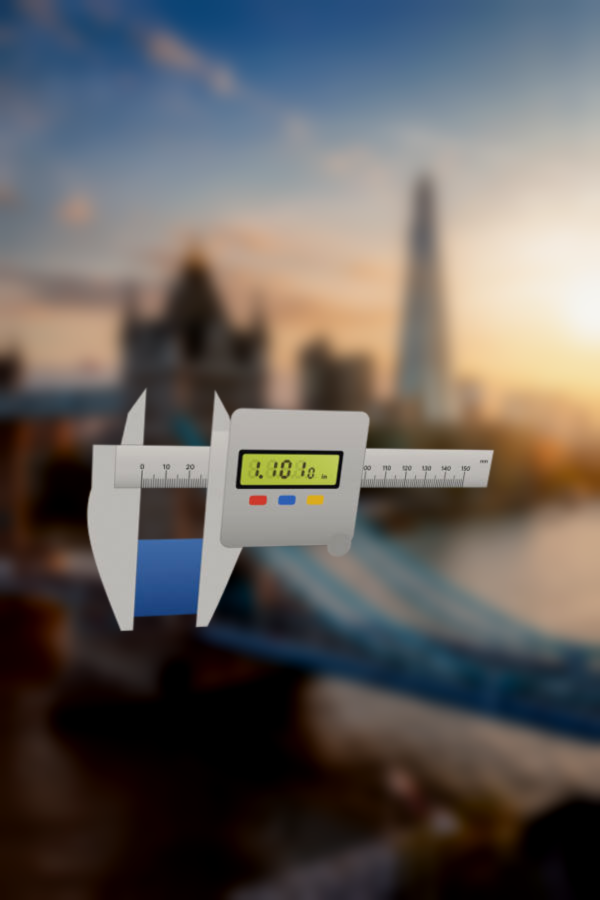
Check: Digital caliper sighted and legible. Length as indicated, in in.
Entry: 1.1010 in
